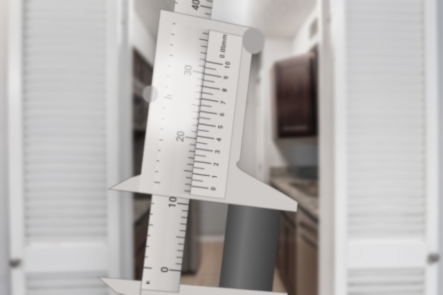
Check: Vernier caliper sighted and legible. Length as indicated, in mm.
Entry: 12.8 mm
